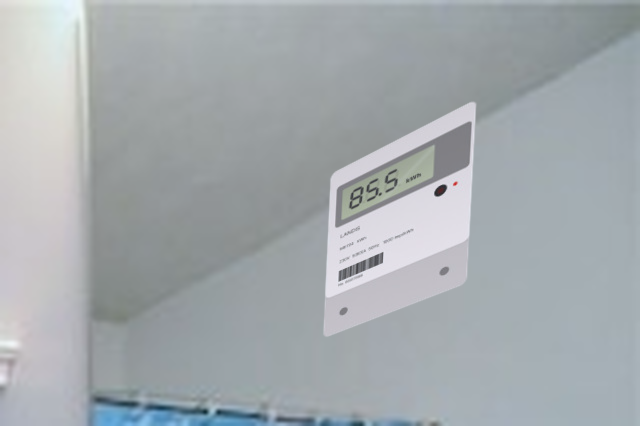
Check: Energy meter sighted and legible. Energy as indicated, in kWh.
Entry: 85.5 kWh
